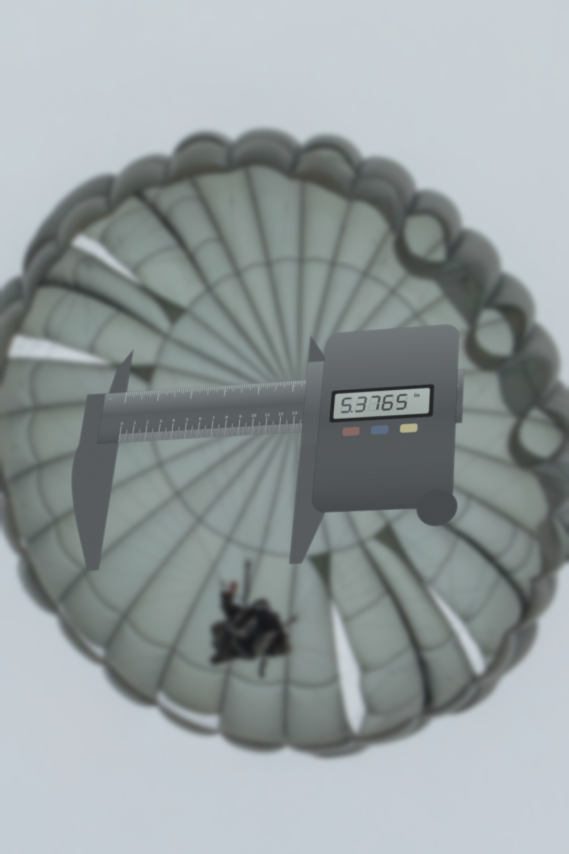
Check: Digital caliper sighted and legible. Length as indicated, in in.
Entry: 5.3765 in
